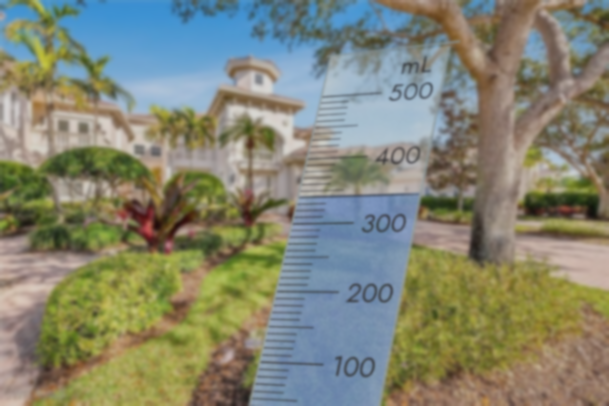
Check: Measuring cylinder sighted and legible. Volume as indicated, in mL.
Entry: 340 mL
